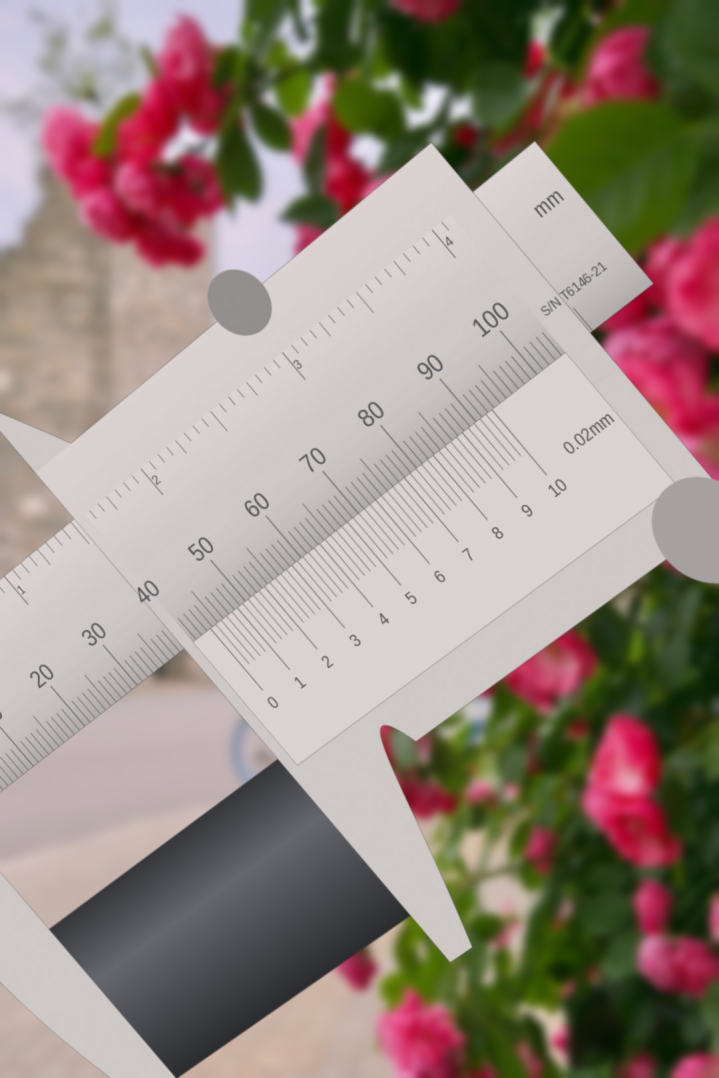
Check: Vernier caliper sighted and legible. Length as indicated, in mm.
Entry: 43.6 mm
